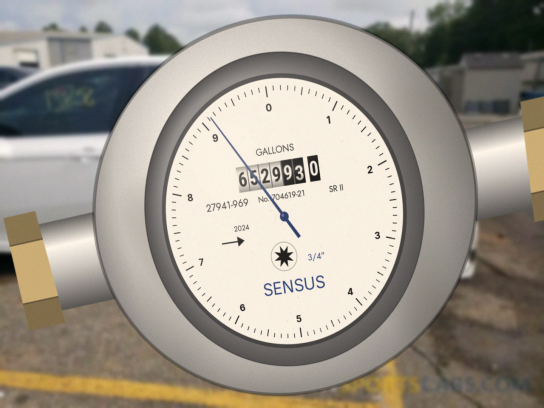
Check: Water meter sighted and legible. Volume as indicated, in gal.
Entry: 6529929.1 gal
